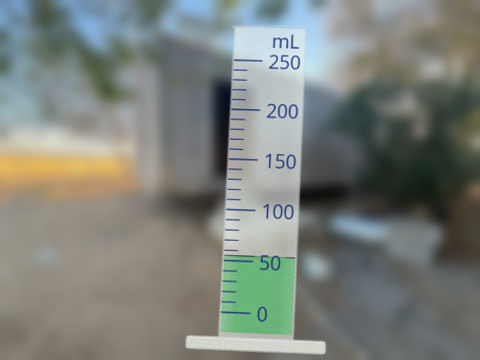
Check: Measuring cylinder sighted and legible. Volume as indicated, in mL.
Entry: 55 mL
